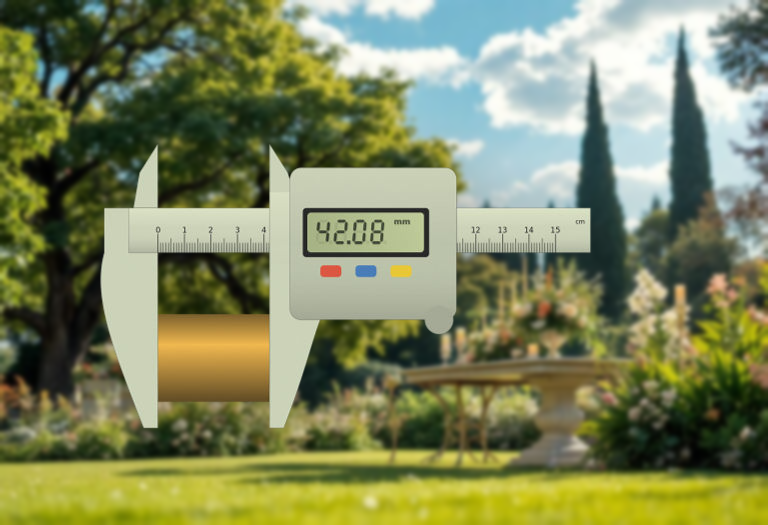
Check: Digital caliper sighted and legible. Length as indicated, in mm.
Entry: 42.08 mm
